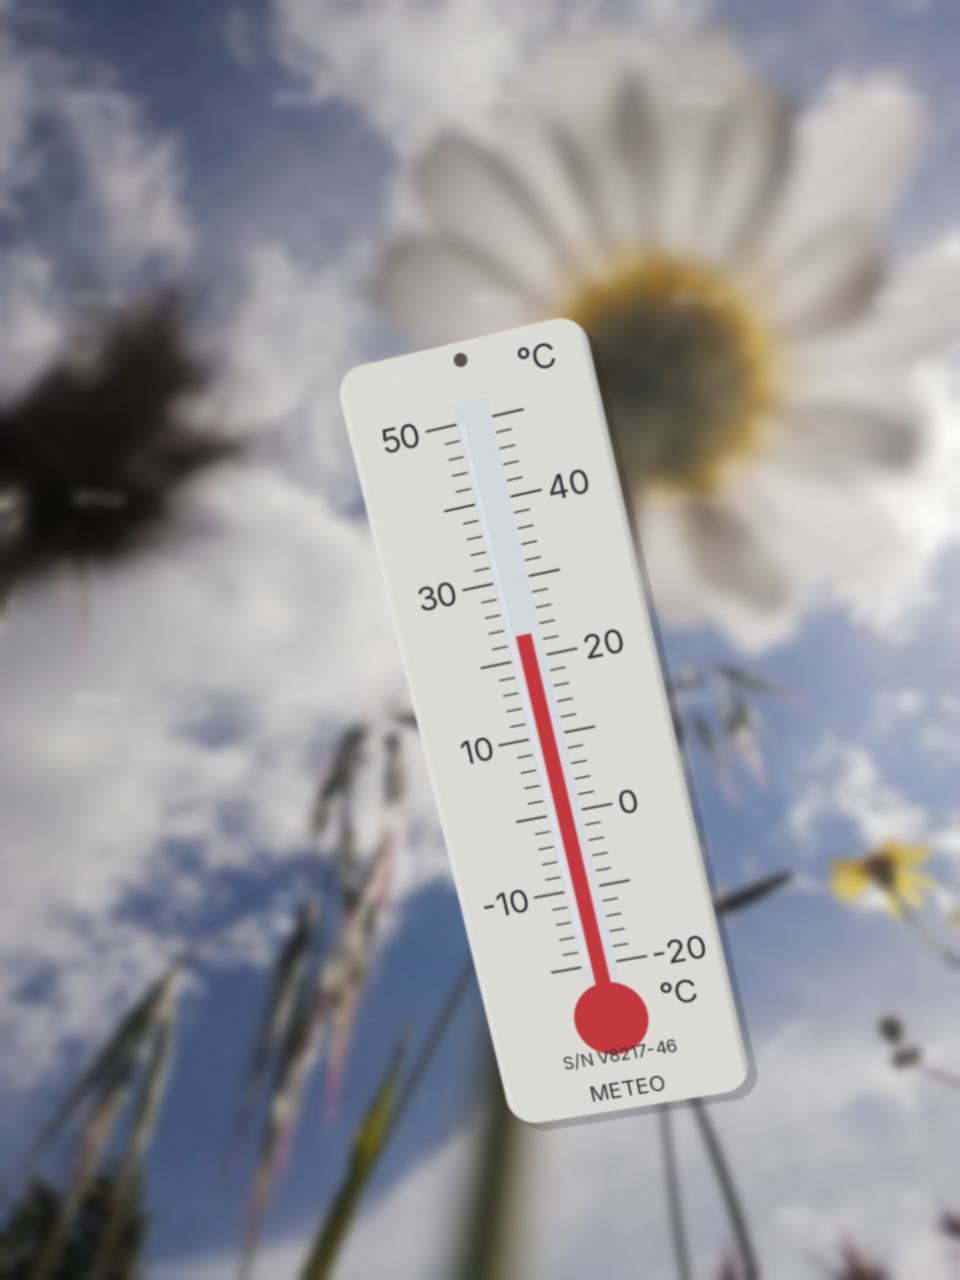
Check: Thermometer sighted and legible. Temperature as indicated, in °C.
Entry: 23 °C
